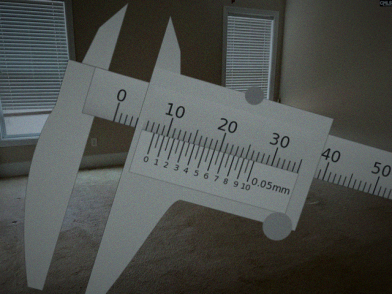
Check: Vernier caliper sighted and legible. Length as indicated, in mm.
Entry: 7.6 mm
